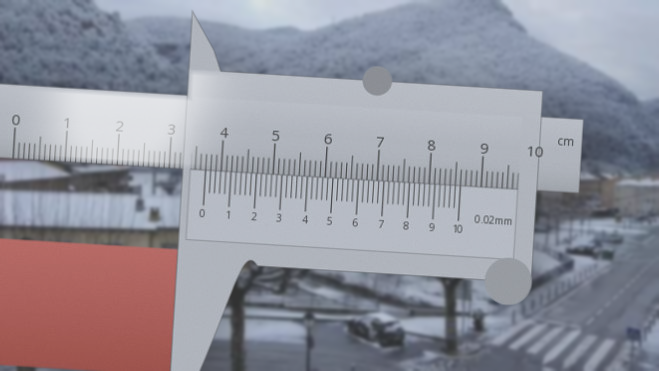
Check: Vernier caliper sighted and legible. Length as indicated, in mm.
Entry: 37.0 mm
